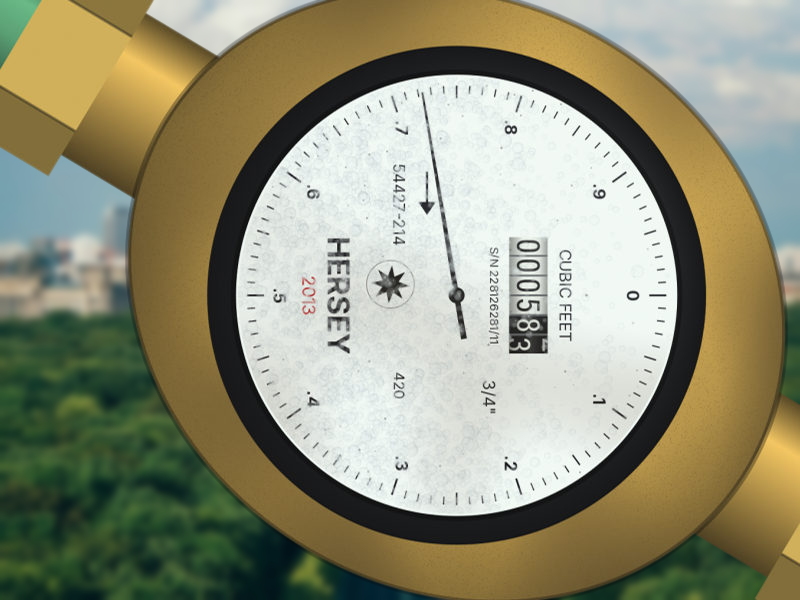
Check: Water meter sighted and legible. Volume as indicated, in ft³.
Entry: 582.72 ft³
